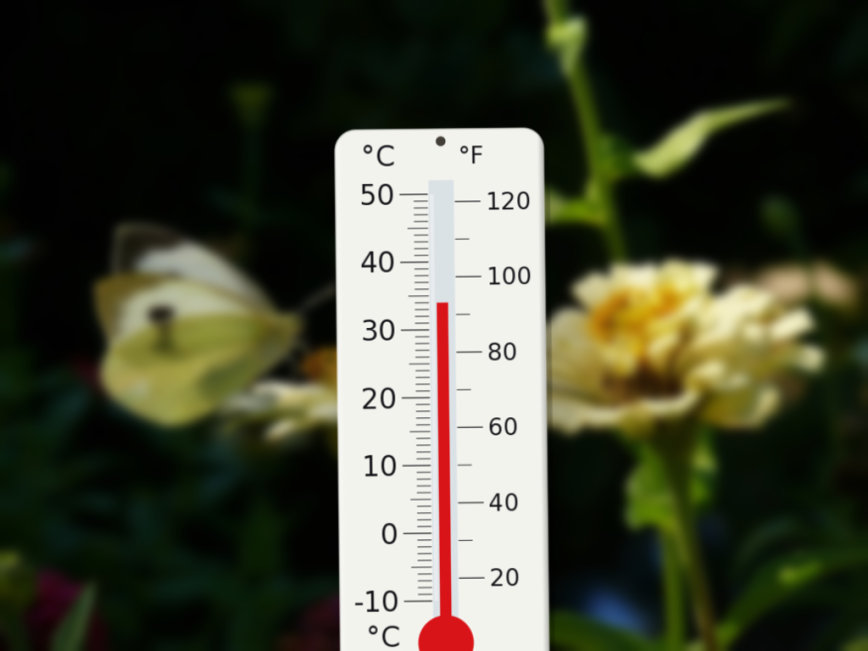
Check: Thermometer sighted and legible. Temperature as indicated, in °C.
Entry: 34 °C
